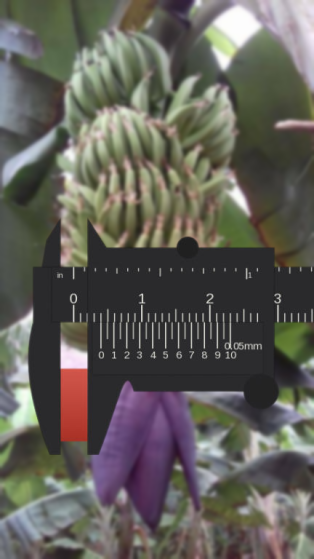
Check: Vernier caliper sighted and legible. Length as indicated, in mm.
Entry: 4.0 mm
